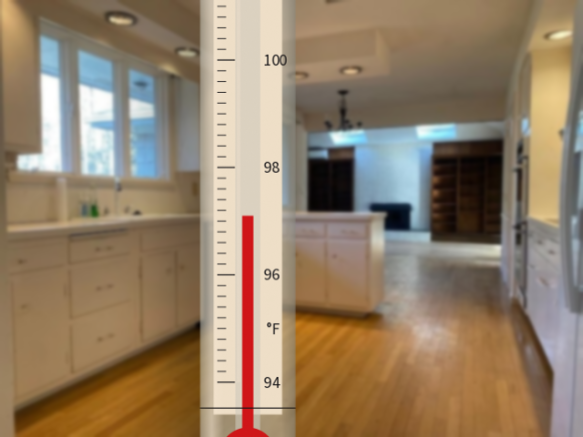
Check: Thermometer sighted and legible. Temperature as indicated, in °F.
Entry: 97.1 °F
